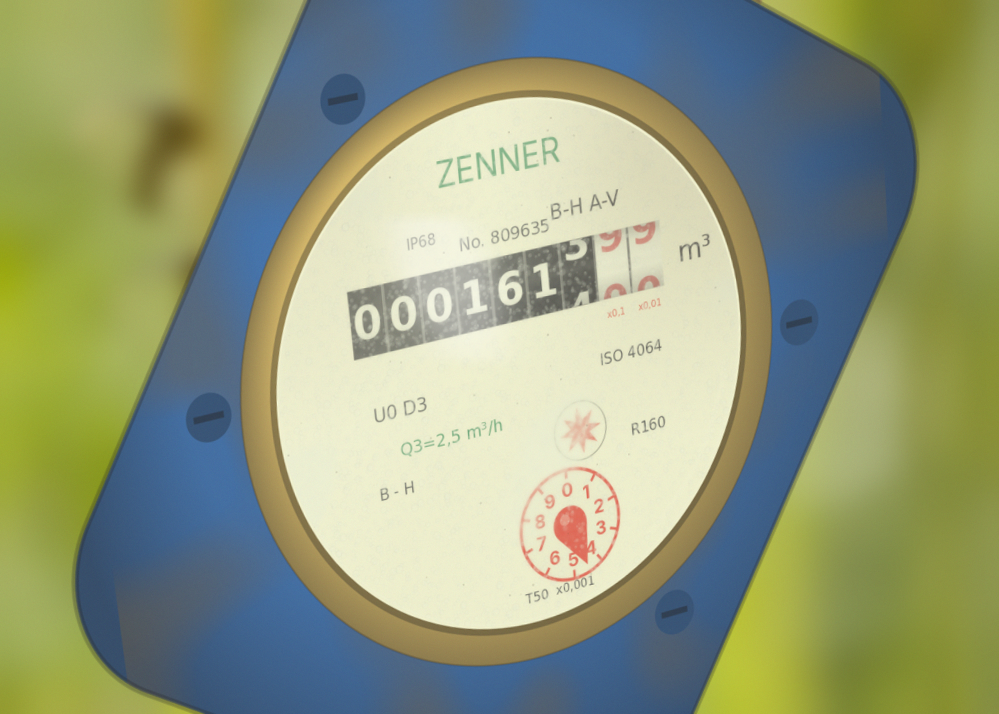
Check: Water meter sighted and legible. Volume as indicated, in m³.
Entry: 1613.994 m³
